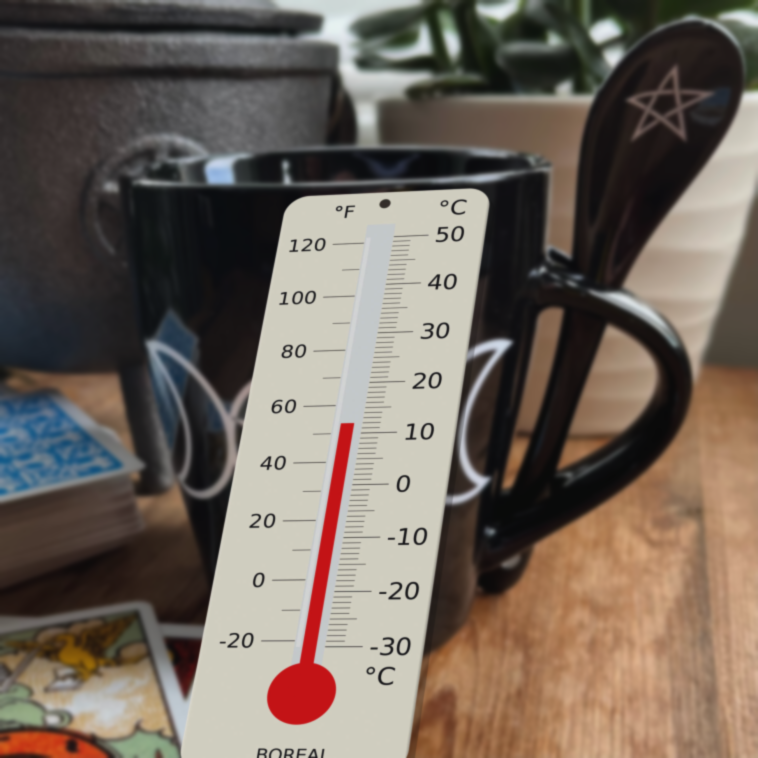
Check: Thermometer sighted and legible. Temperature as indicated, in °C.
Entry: 12 °C
